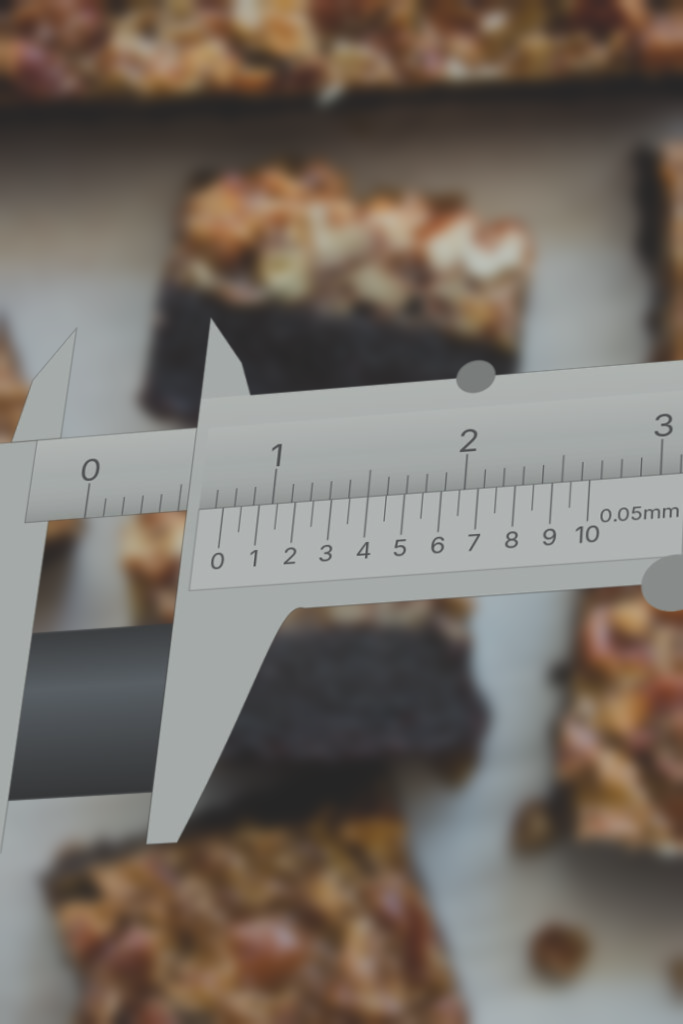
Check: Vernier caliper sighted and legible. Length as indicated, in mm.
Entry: 7.4 mm
